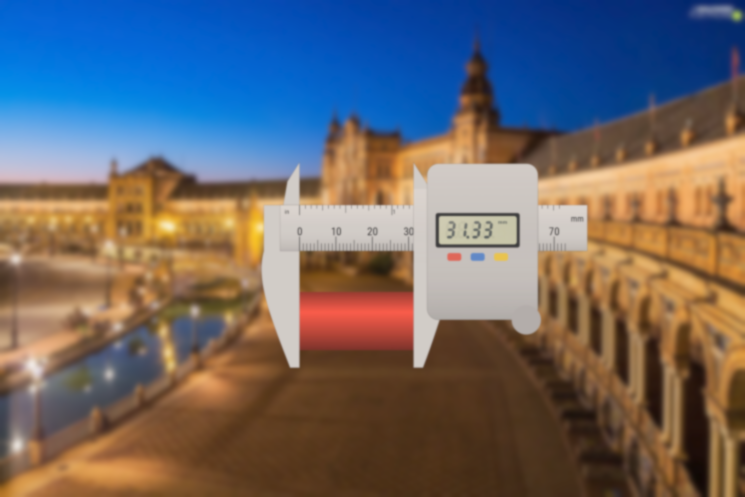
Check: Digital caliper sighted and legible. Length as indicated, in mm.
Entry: 31.33 mm
